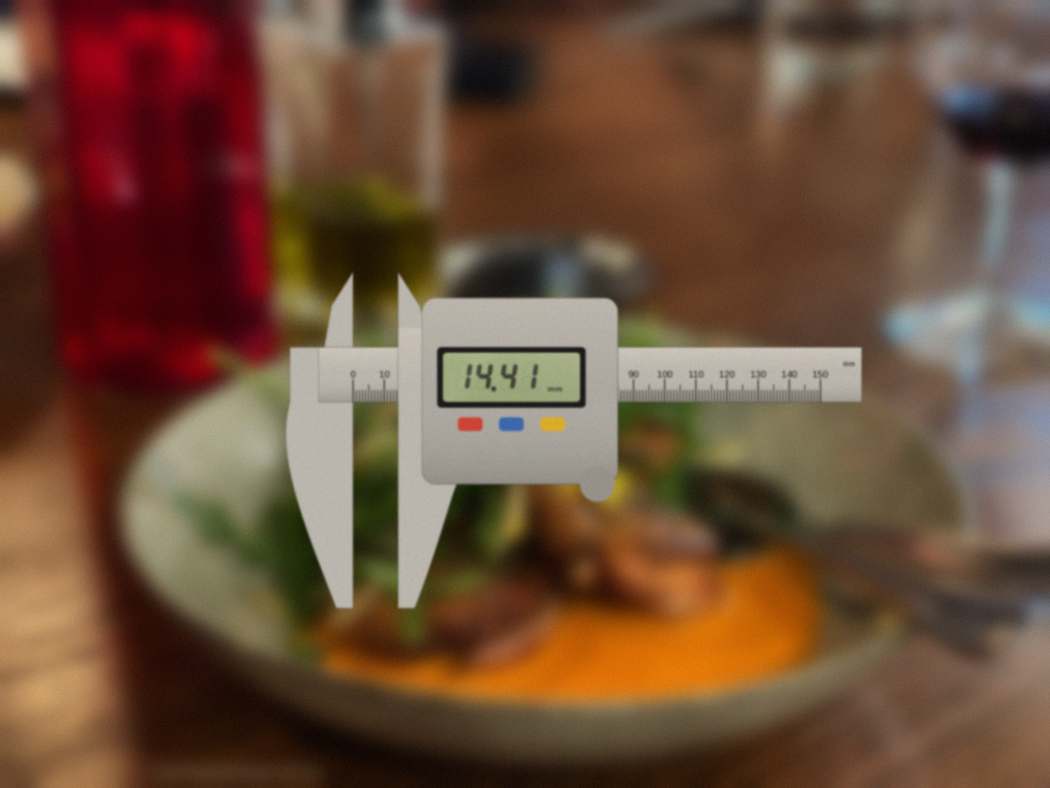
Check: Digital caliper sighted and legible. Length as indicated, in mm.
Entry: 14.41 mm
